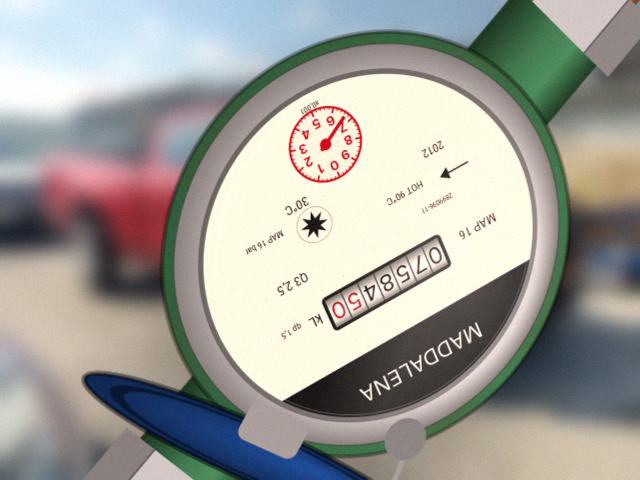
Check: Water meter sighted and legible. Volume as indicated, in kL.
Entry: 7584.506 kL
